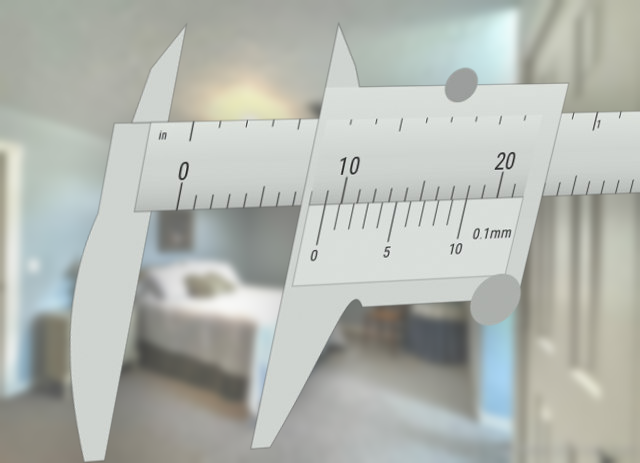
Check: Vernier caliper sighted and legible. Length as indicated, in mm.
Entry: 9.0 mm
